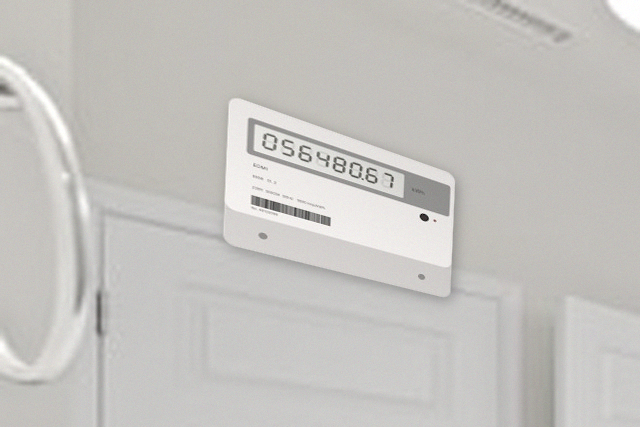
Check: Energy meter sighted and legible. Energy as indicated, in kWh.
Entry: 56480.67 kWh
